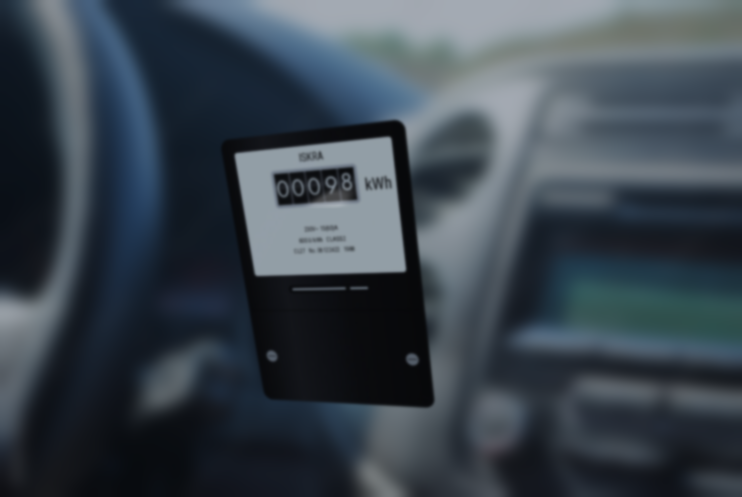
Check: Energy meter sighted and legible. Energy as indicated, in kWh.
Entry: 98 kWh
